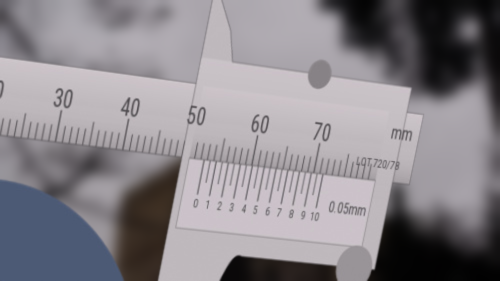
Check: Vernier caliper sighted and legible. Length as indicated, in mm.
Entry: 52.5 mm
